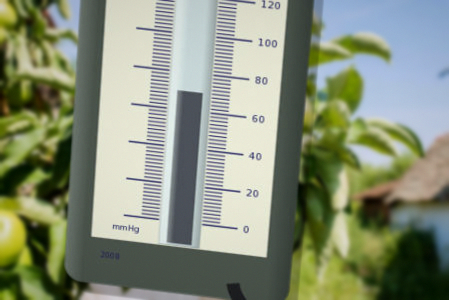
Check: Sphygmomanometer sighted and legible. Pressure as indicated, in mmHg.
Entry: 70 mmHg
